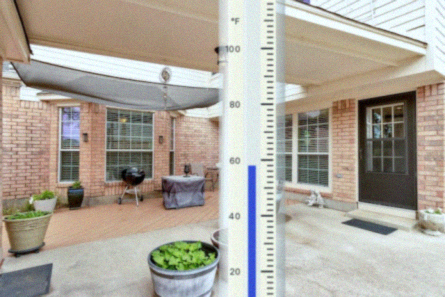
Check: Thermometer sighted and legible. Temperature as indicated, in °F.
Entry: 58 °F
